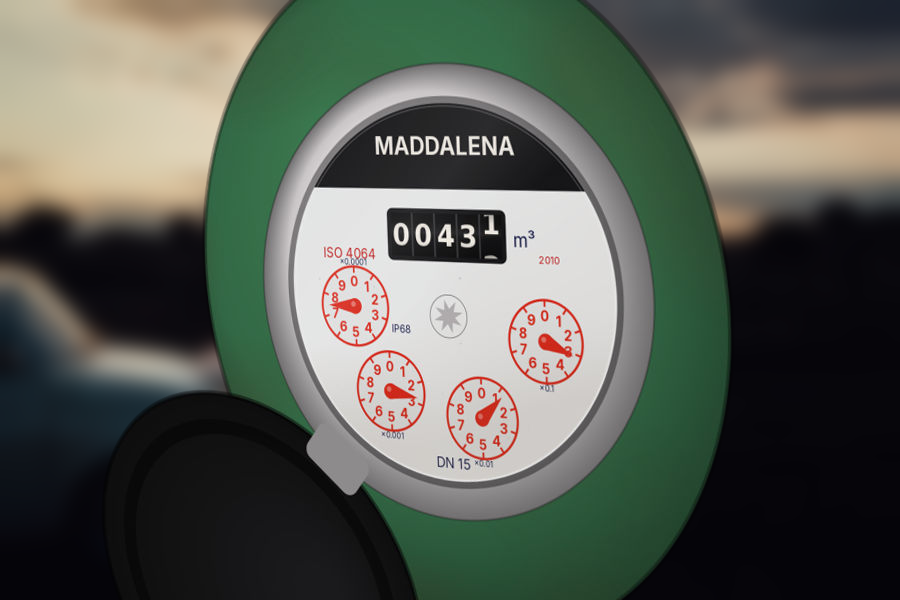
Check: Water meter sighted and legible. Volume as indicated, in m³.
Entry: 431.3127 m³
